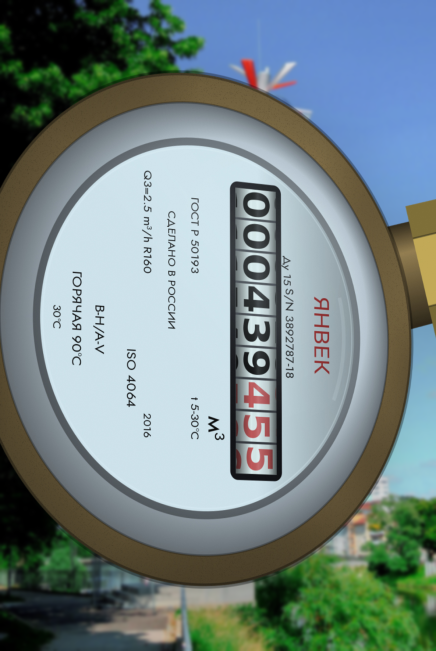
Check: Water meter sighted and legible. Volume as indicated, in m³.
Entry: 439.455 m³
